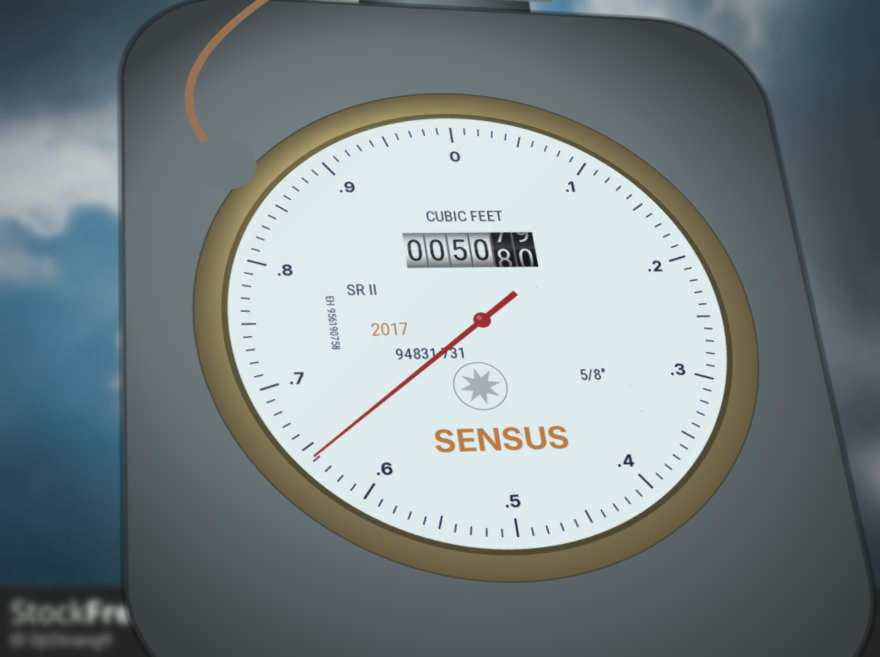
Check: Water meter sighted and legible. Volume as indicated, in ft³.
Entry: 5079.64 ft³
